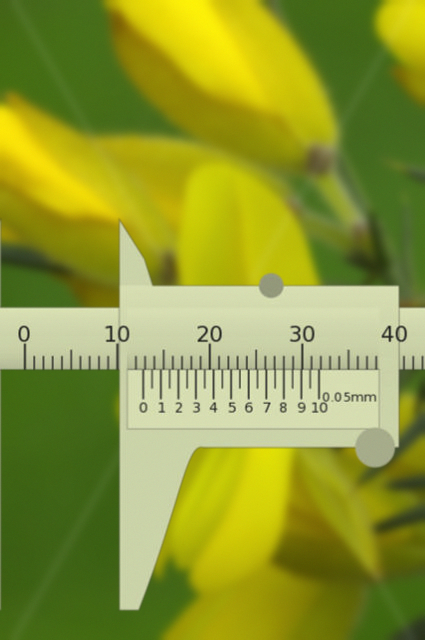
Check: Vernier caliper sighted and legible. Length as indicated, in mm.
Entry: 12.8 mm
